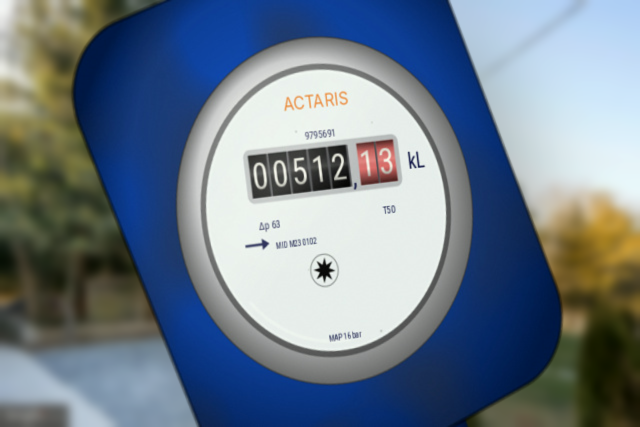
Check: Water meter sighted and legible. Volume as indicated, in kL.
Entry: 512.13 kL
